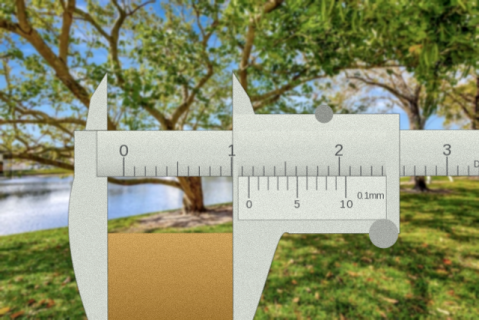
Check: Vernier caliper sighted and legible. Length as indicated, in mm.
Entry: 11.6 mm
